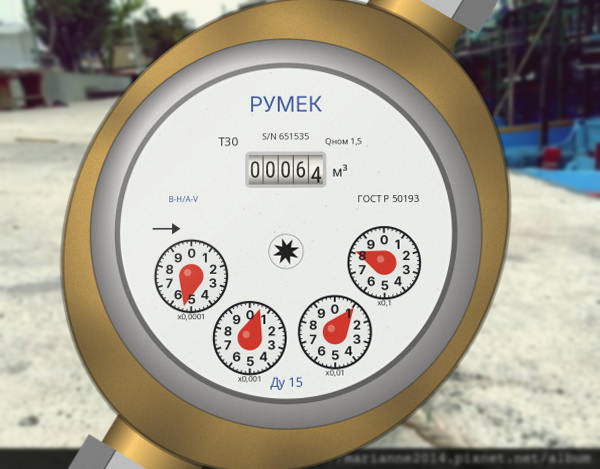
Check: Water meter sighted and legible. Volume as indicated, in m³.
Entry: 63.8105 m³
